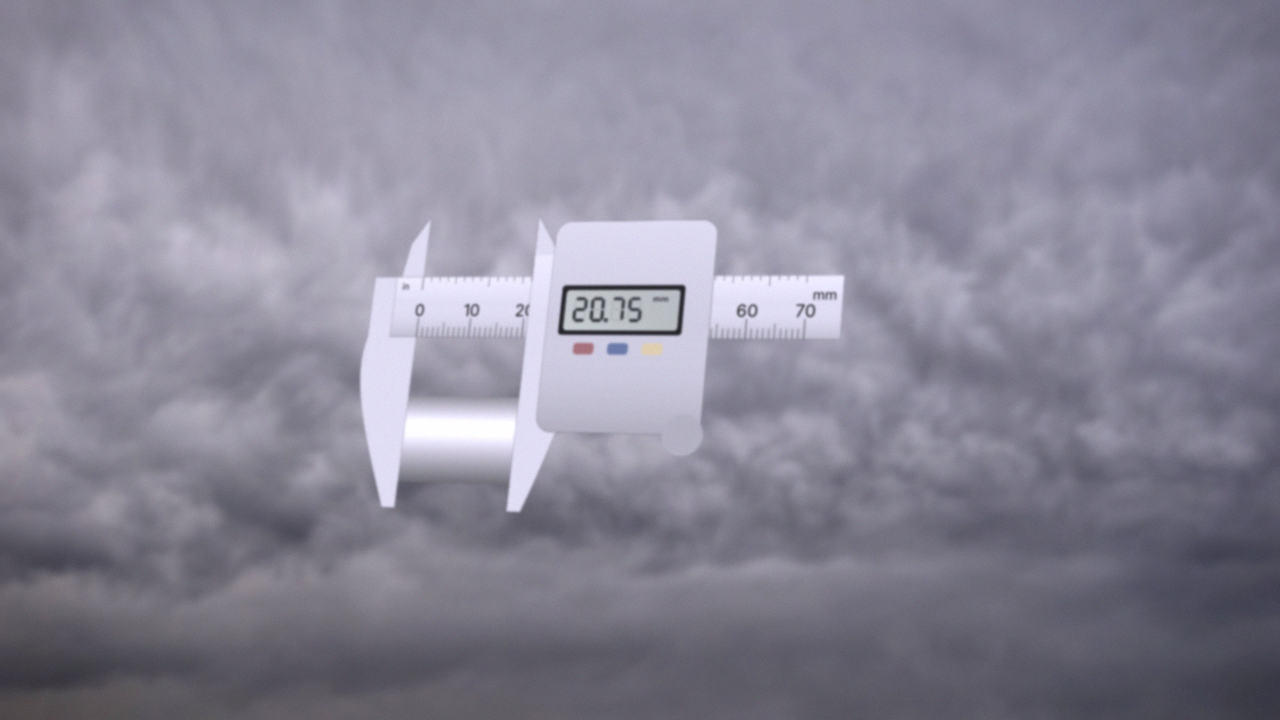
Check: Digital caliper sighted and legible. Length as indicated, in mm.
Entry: 20.75 mm
